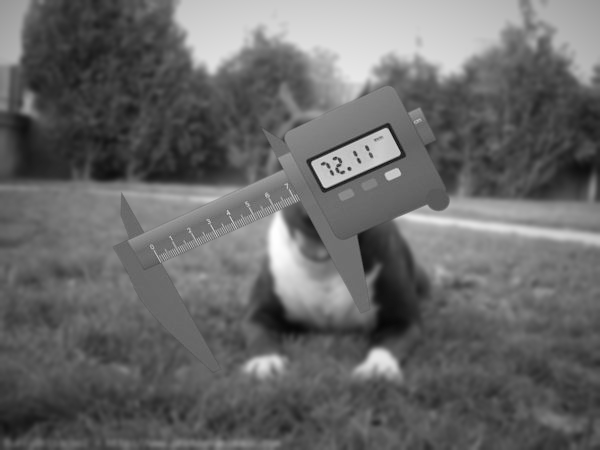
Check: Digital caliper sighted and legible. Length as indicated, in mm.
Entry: 72.11 mm
